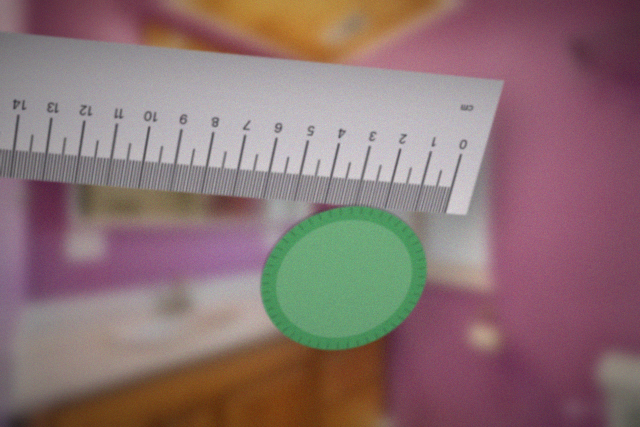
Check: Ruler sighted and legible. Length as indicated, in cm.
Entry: 5.5 cm
